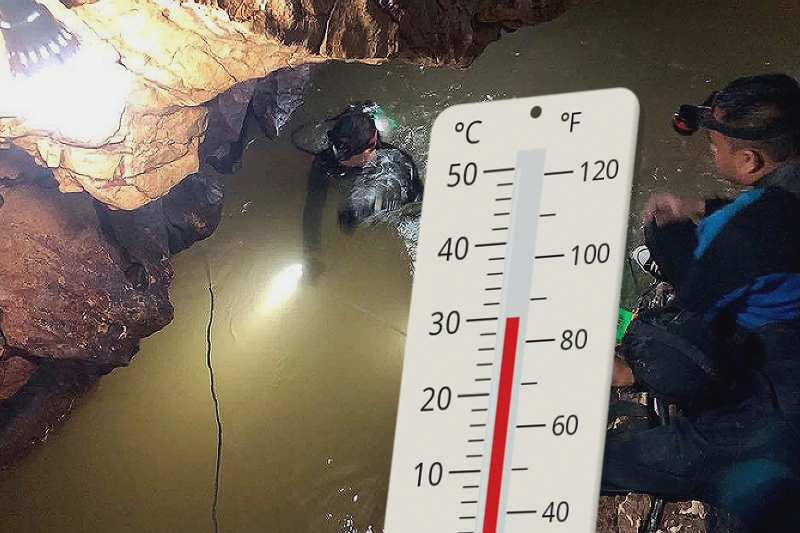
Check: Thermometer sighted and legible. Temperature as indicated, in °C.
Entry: 30 °C
